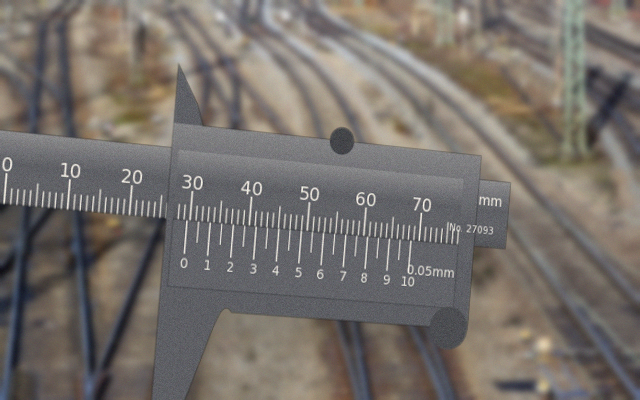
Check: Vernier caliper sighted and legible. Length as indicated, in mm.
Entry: 29.5 mm
